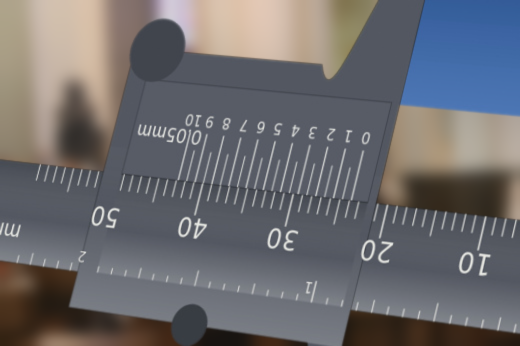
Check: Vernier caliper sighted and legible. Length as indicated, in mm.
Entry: 23.8 mm
